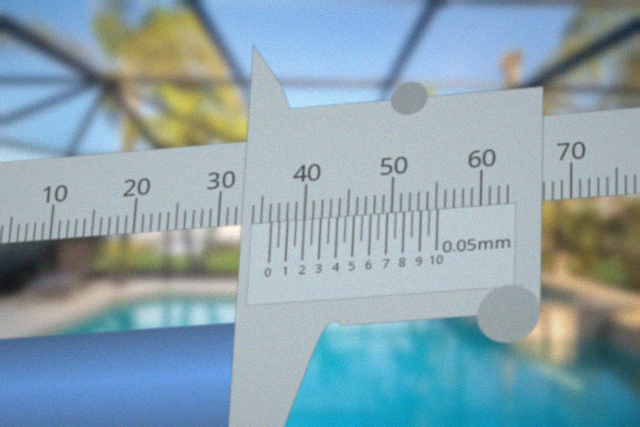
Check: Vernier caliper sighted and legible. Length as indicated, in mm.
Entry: 36.2 mm
